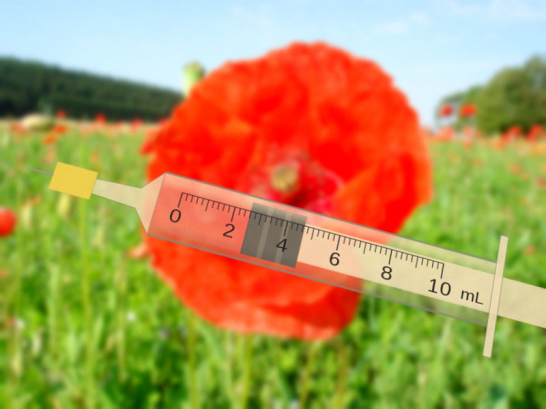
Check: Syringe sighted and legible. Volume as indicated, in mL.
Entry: 2.6 mL
